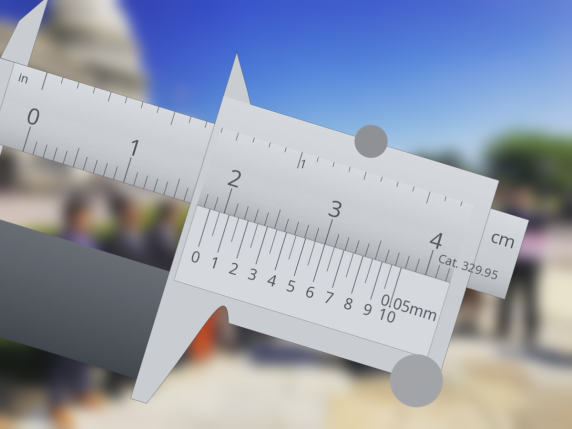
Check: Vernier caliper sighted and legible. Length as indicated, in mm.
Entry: 18.6 mm
